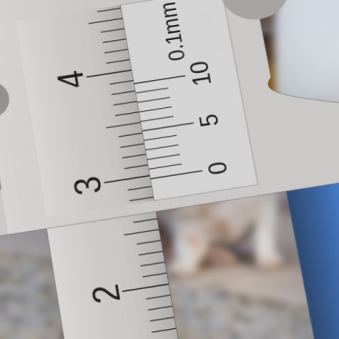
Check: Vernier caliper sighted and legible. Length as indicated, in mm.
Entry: 29.7 mm
